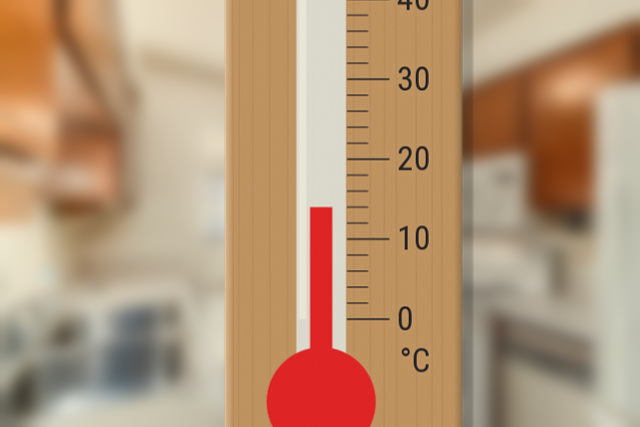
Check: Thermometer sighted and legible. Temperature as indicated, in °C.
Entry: 14 °C
